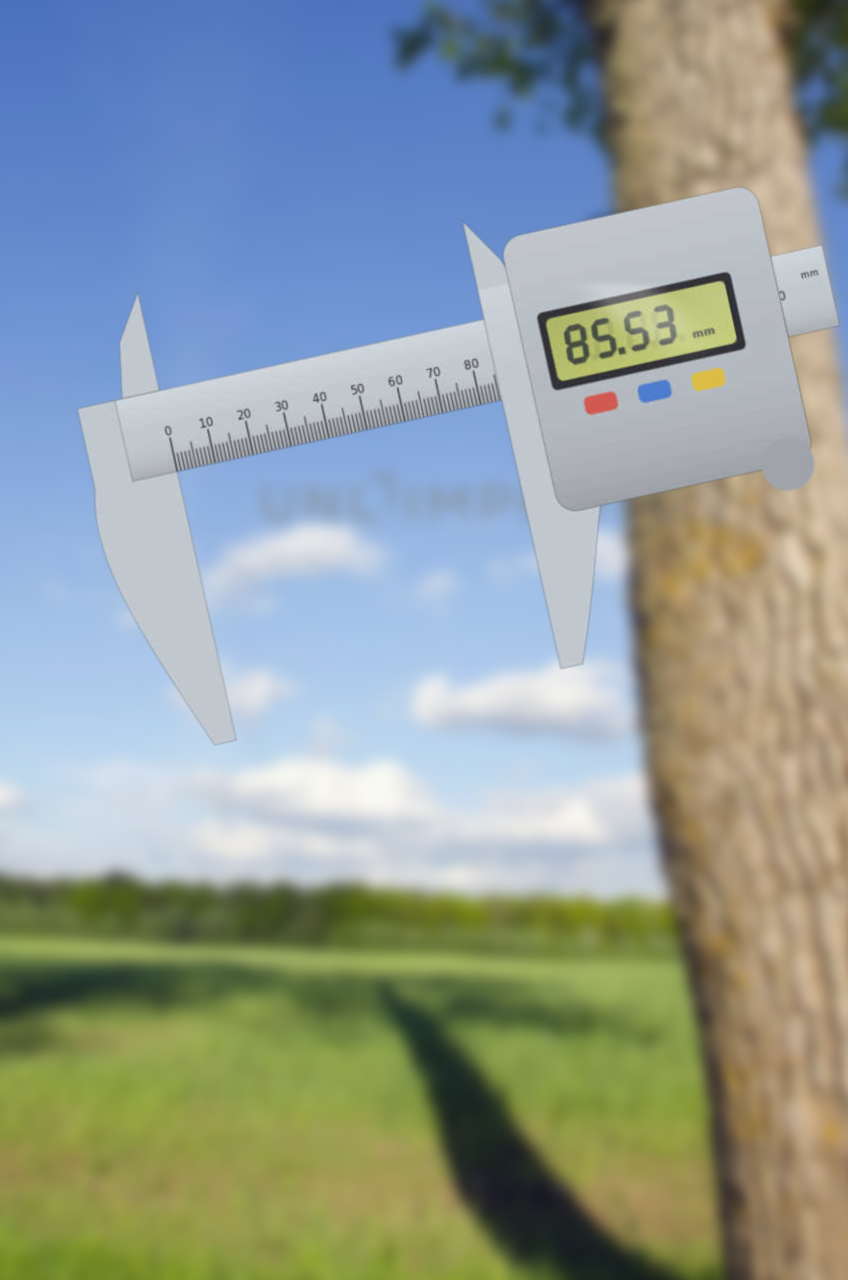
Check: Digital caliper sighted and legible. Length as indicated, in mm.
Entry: 85.53 mm
